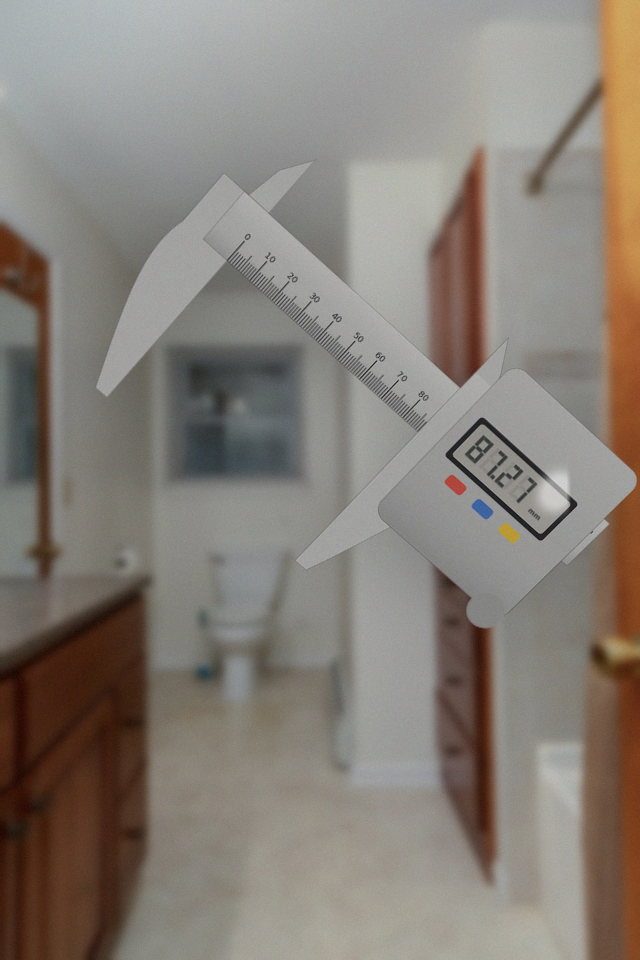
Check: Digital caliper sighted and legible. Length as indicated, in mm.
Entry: 87.27 mm
